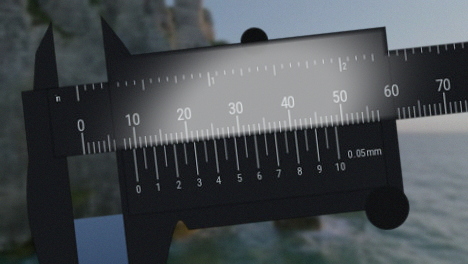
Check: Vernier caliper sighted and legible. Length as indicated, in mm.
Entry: 9.6 mm
